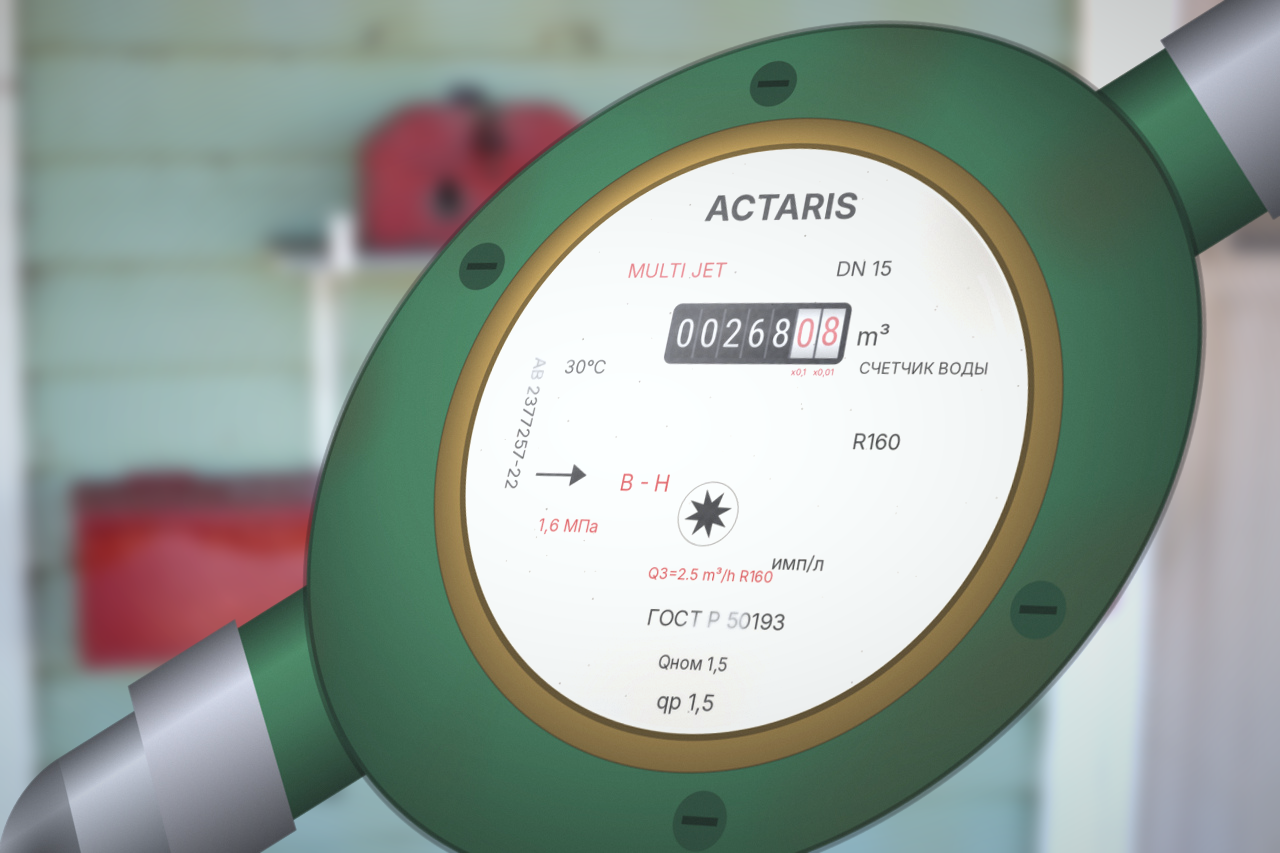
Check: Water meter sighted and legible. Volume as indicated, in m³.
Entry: 268.08 m³
